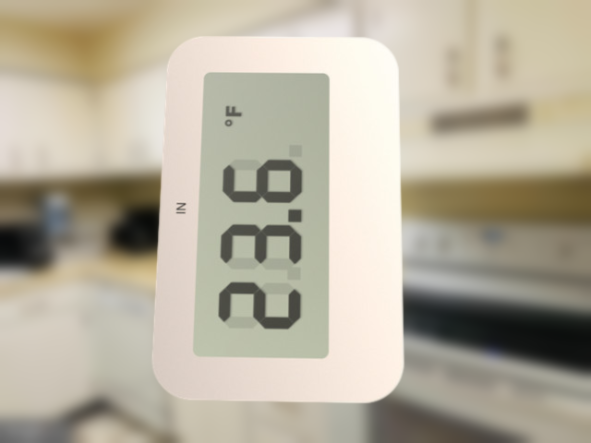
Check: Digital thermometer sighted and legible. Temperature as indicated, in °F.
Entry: 23.6 °F
